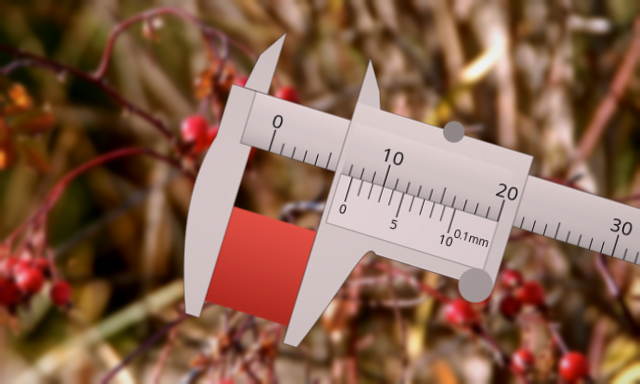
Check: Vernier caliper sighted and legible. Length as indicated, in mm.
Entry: 7.3 mm
